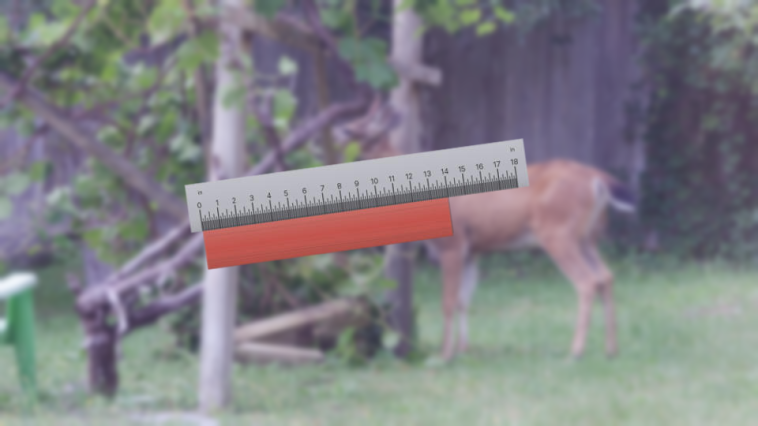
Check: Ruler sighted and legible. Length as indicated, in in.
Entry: 14 in
